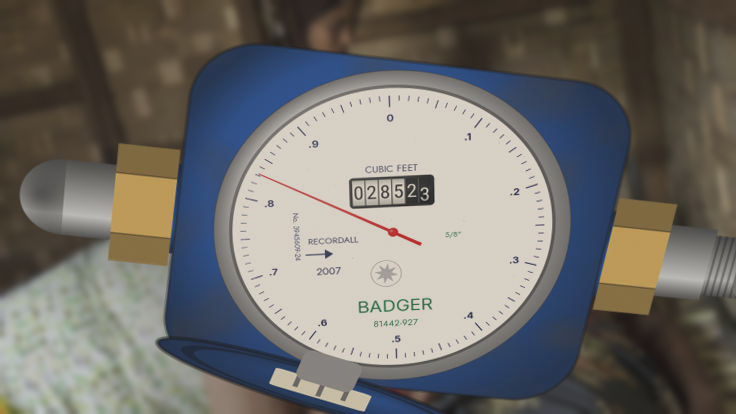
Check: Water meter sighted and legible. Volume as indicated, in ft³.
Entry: 28522.83 ft³
